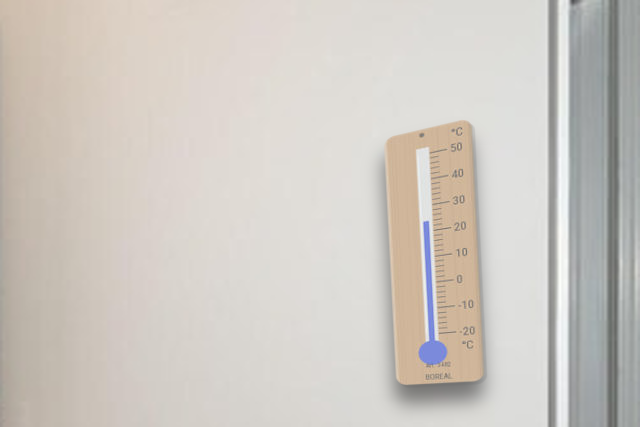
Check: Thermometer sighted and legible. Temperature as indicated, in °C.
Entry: 24 °C
